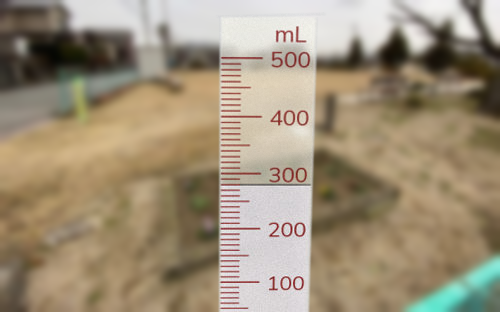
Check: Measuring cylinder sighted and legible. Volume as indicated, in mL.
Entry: 280 mL
